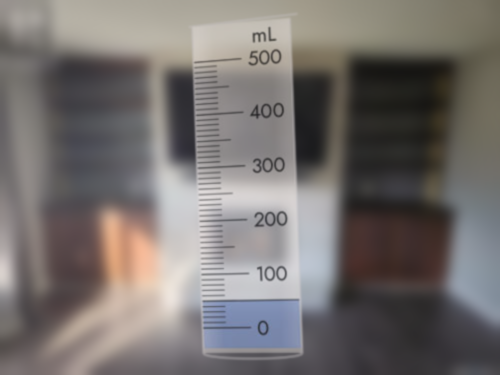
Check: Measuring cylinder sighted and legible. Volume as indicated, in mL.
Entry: 50 mL
